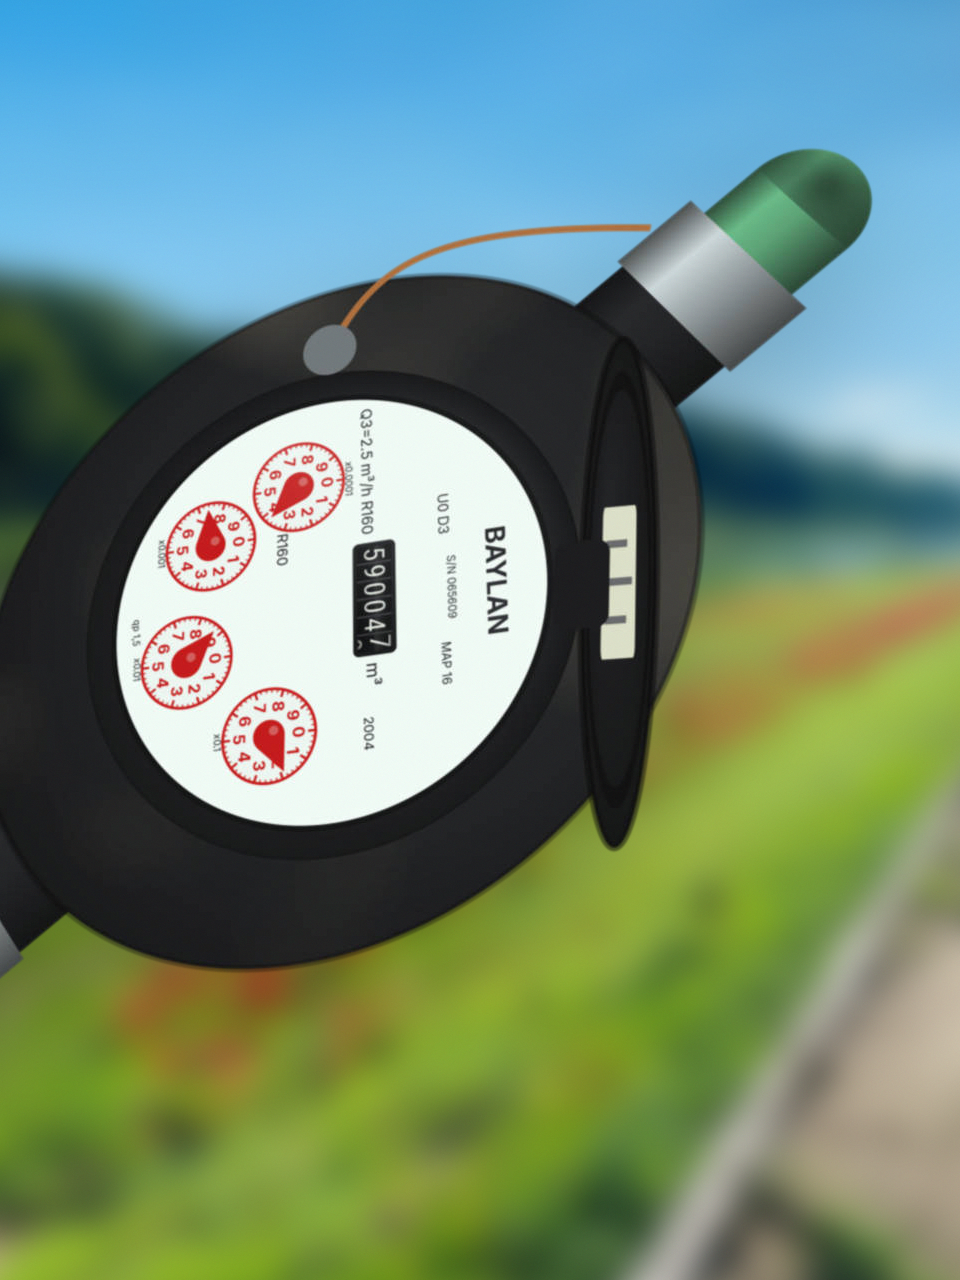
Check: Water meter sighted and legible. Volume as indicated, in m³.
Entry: 590047.1873 m³
